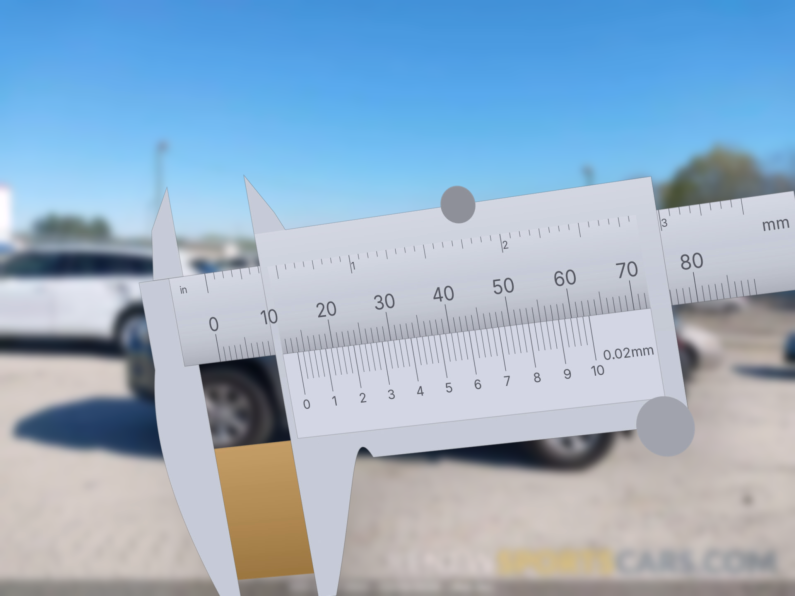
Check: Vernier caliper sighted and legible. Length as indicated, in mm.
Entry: 13.8 mm
